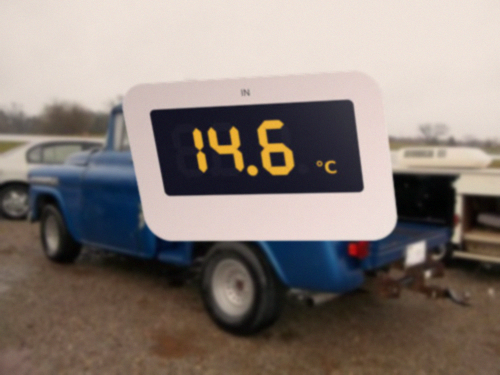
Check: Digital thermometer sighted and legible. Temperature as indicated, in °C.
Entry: 14.6 °C
